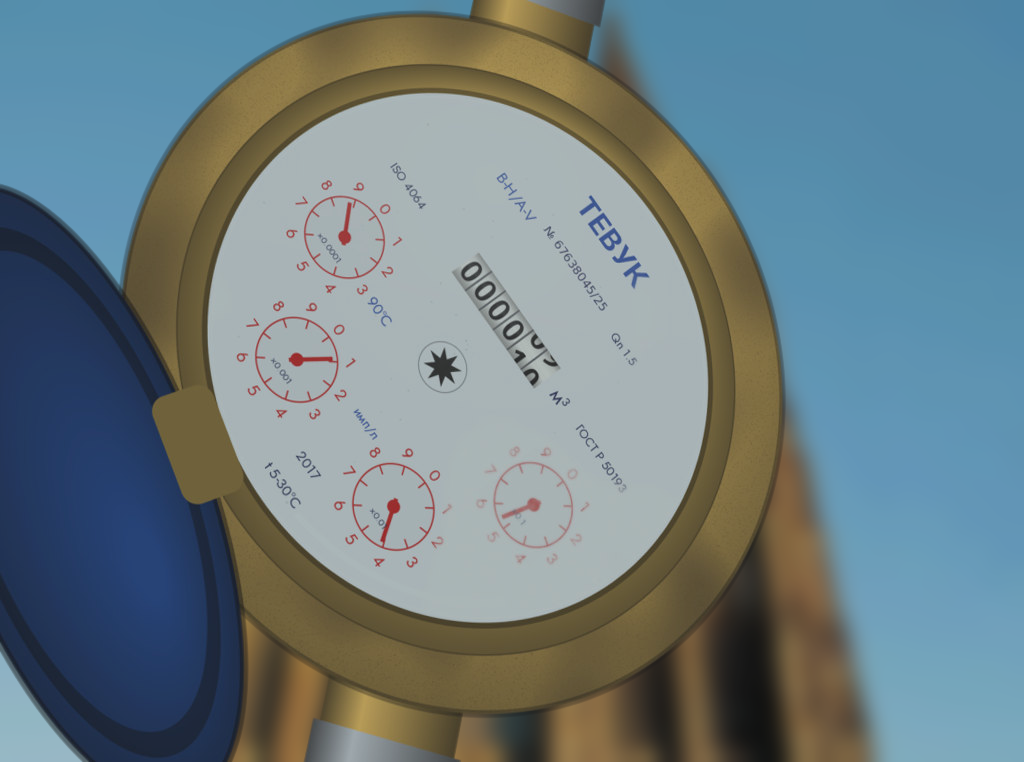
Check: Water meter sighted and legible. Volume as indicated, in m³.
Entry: 9.5408 m³
